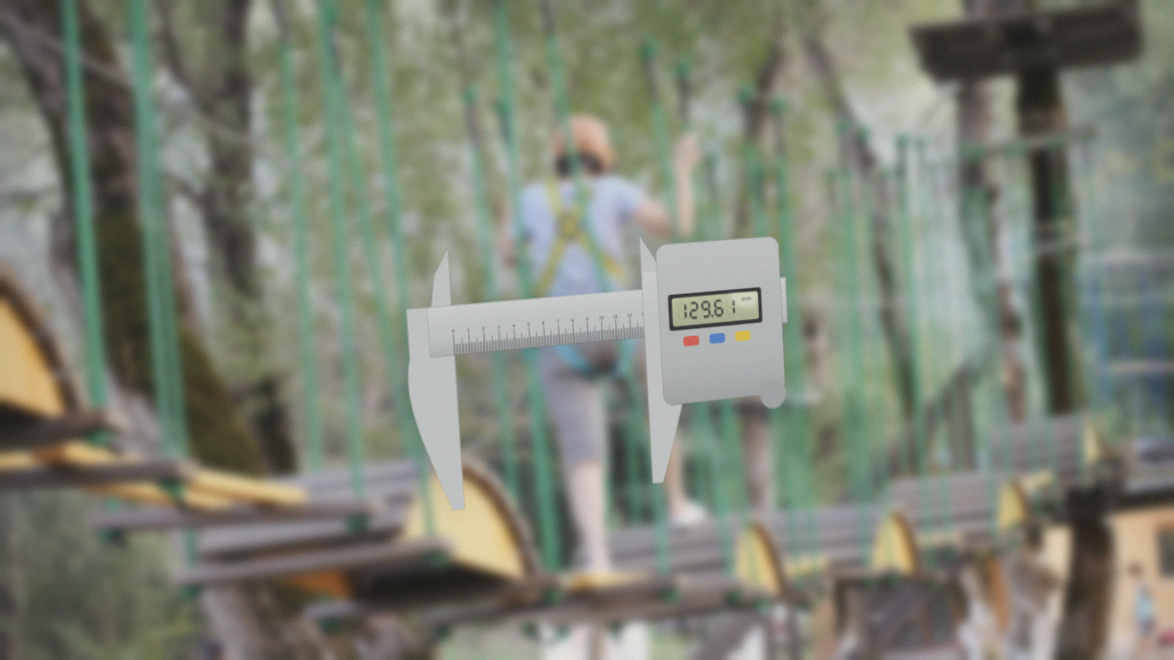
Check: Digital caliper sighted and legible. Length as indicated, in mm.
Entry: 129.61 mm
